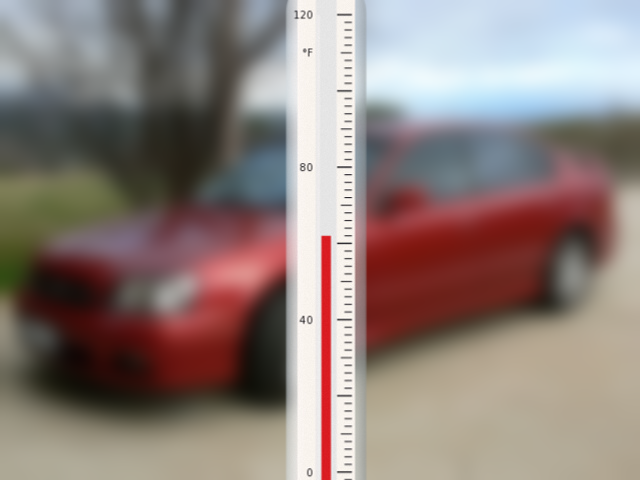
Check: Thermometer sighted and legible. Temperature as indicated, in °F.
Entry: 62 °F
